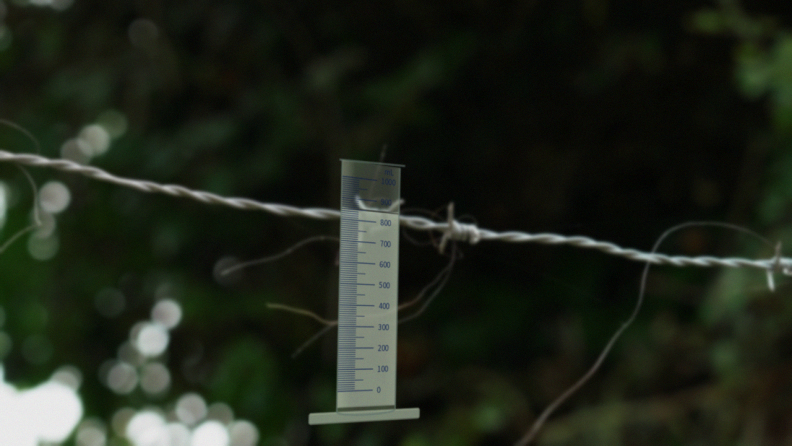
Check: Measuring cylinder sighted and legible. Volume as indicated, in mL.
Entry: 850 mL
